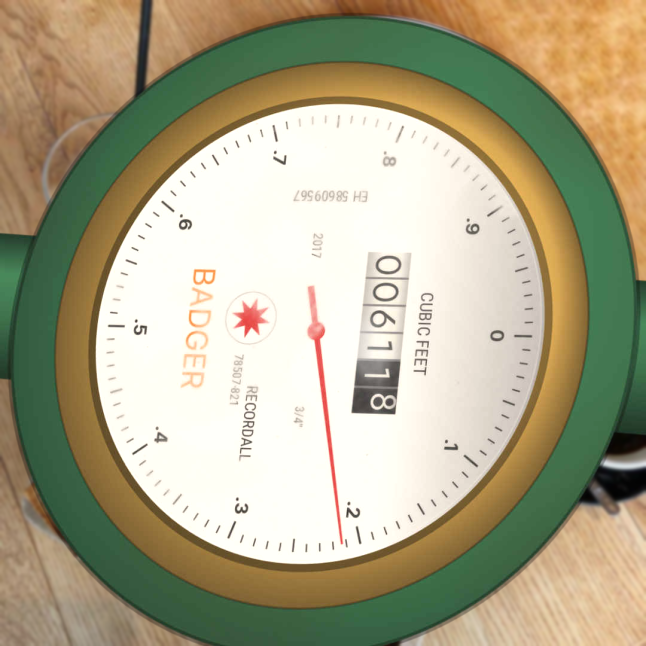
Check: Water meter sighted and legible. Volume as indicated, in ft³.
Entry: 6118.21 ft³
